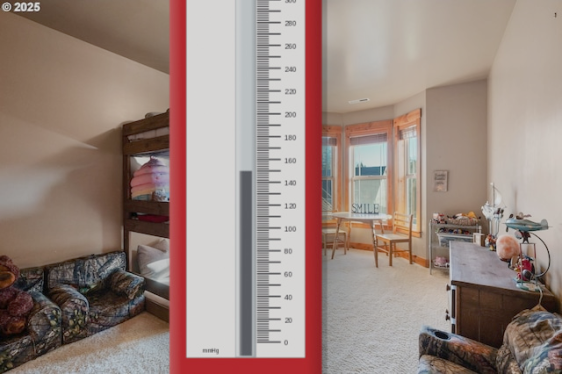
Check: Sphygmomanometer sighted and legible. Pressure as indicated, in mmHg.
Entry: 150 mmHg
